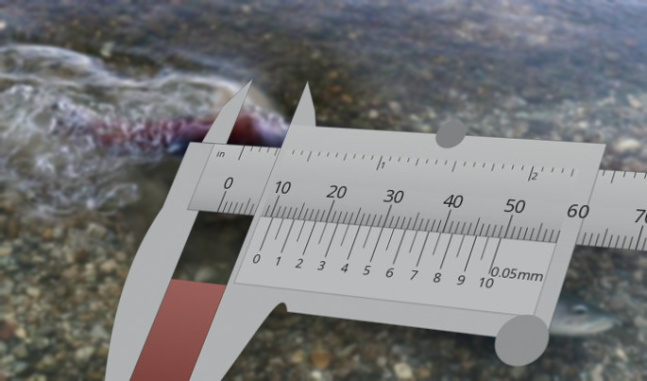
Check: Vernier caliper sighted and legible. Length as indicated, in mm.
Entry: 10.4 mm
